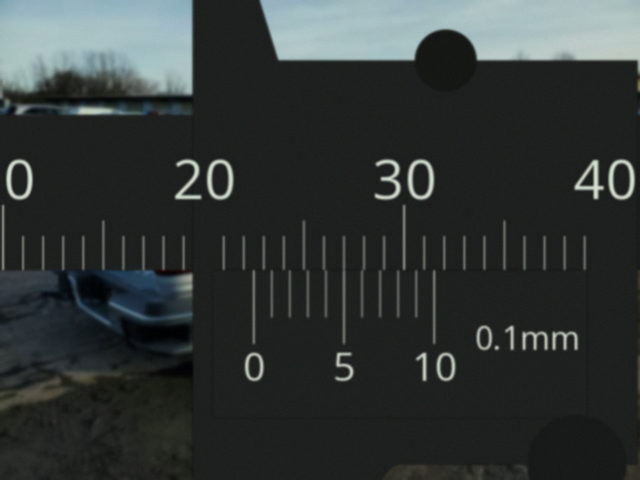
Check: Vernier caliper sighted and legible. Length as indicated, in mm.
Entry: 22.5 mm
